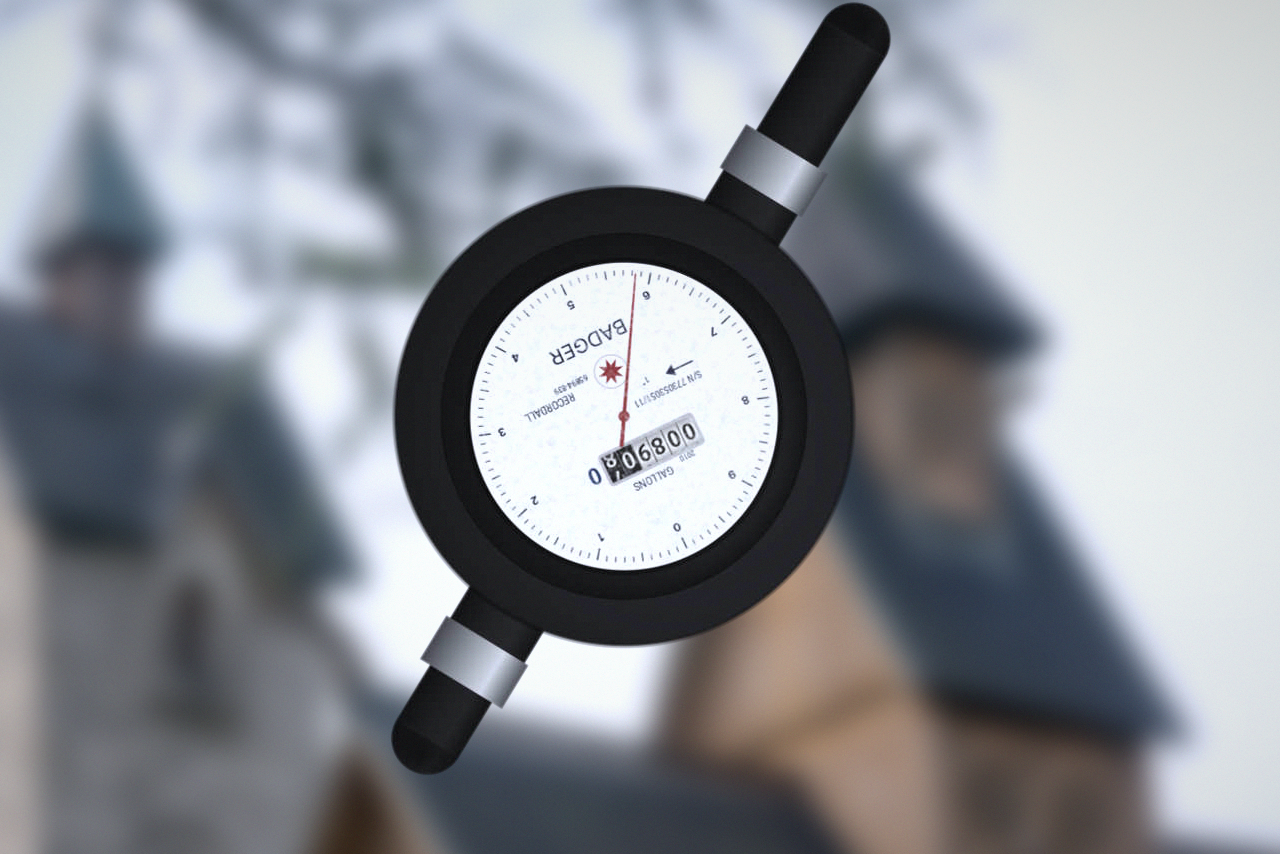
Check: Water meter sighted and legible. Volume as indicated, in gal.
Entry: 89075.8 gal
